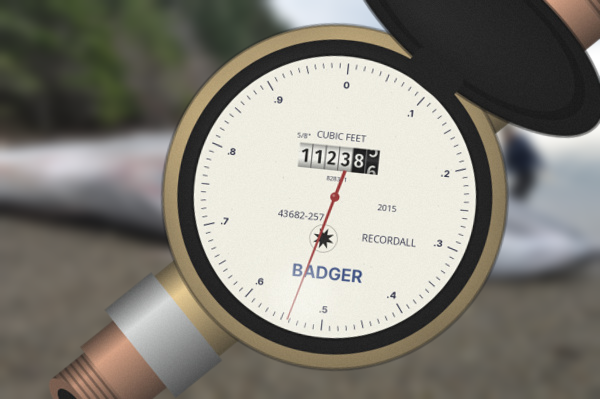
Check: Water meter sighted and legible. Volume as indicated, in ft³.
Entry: 112385.54 ft³
